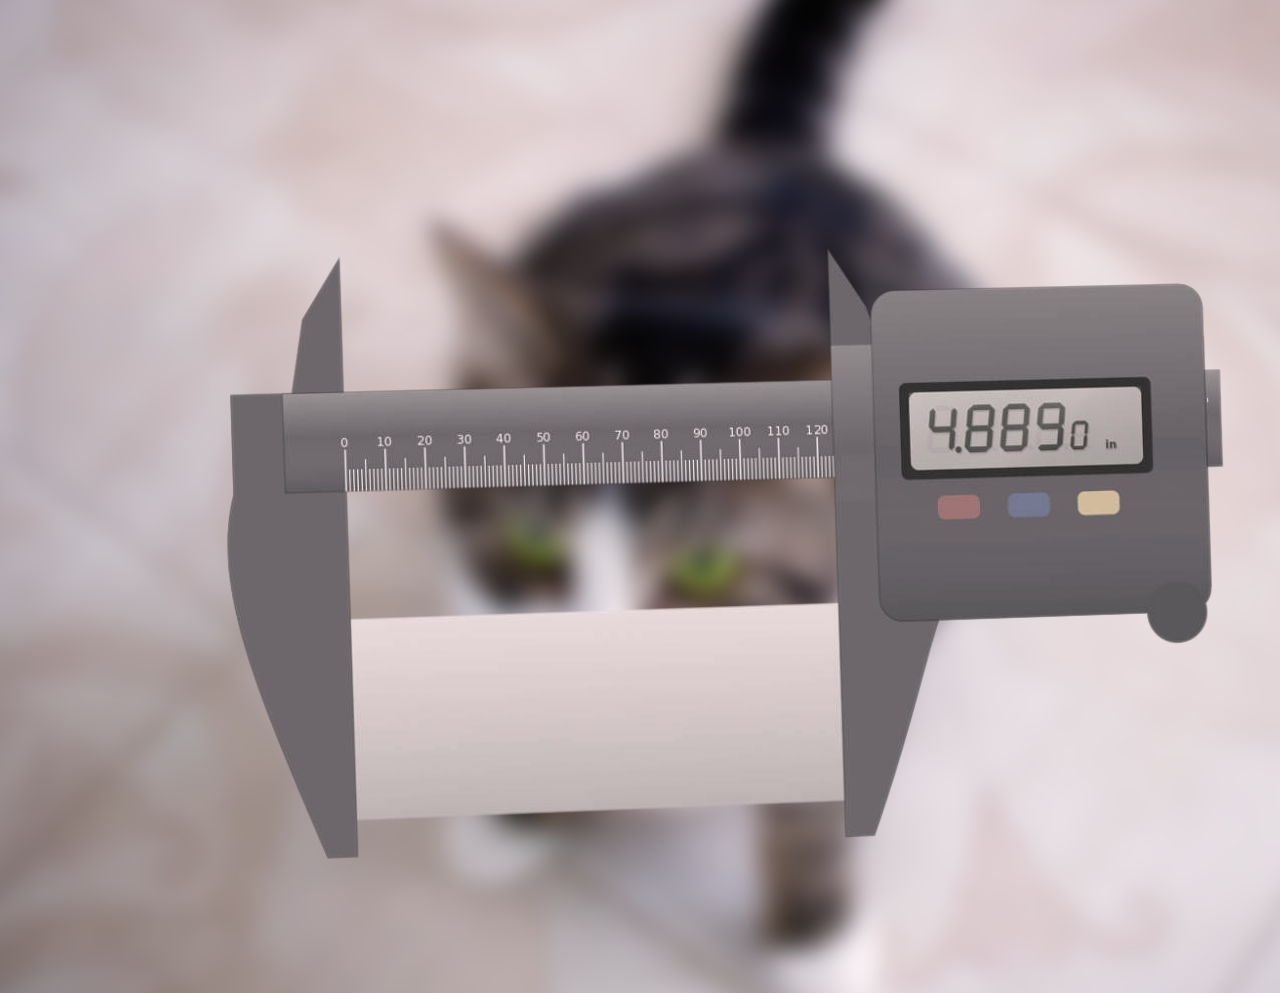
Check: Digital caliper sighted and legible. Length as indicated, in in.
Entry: 4.8890 in
